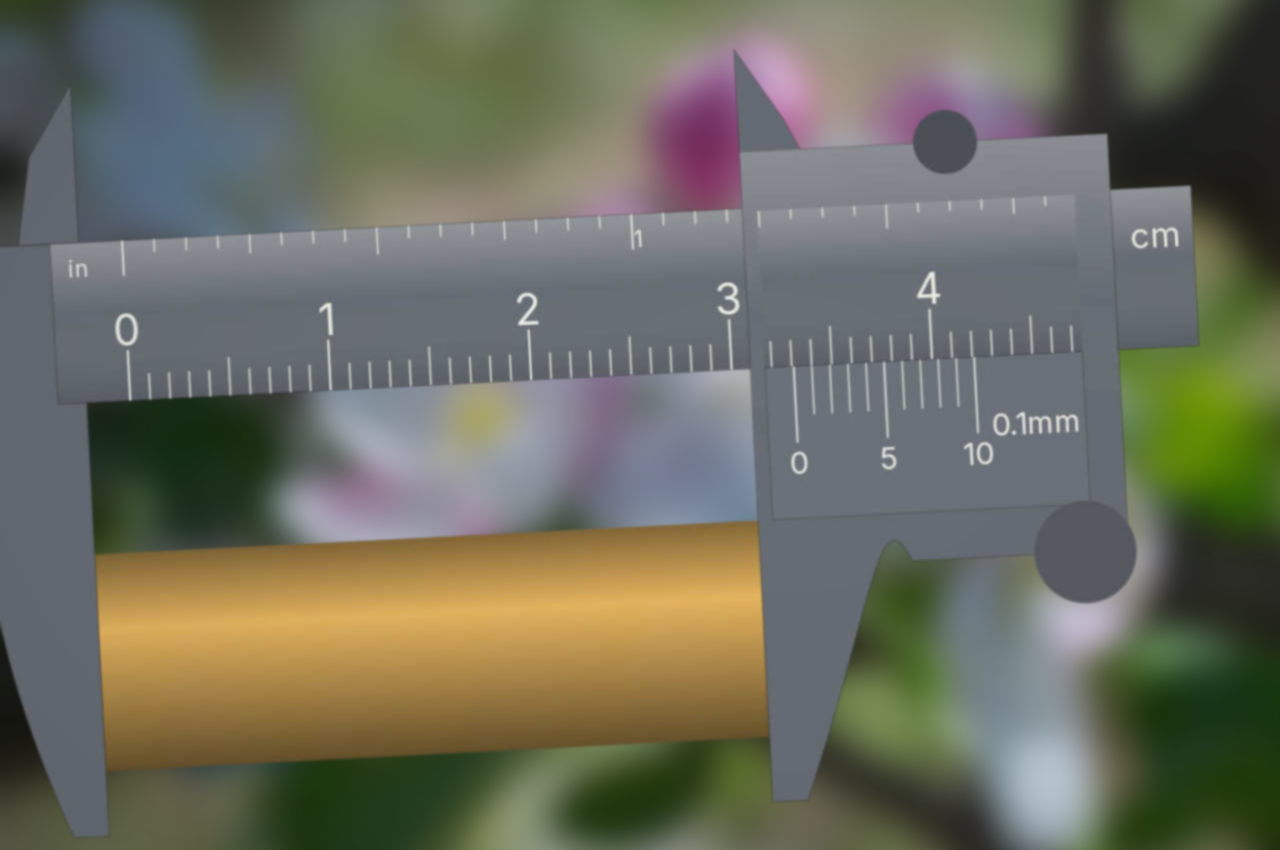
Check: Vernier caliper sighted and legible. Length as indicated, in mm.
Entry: 33.1 mm
